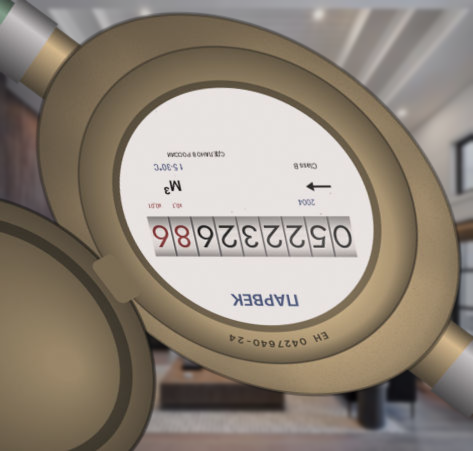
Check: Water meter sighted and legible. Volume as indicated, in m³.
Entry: 522326.86 m³
